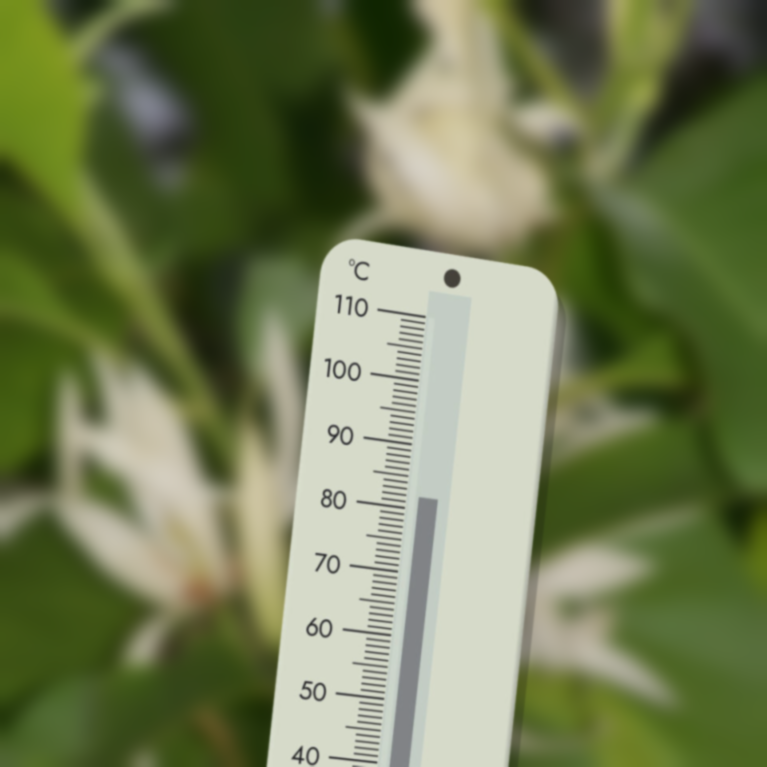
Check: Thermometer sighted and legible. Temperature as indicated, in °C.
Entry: 82 °C
